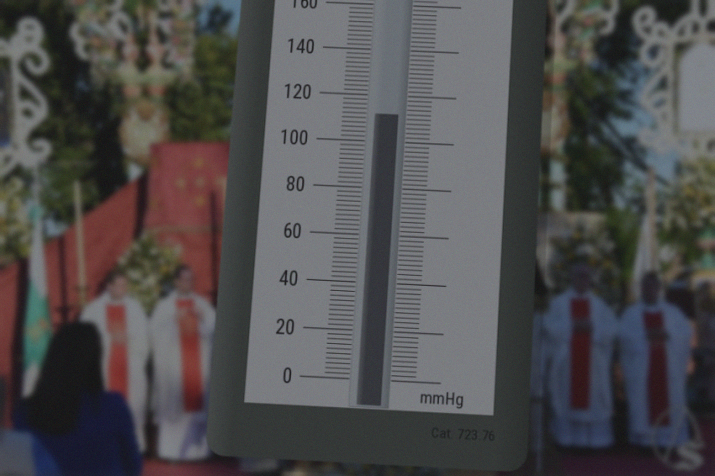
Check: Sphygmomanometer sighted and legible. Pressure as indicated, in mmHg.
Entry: 112 mmHg
